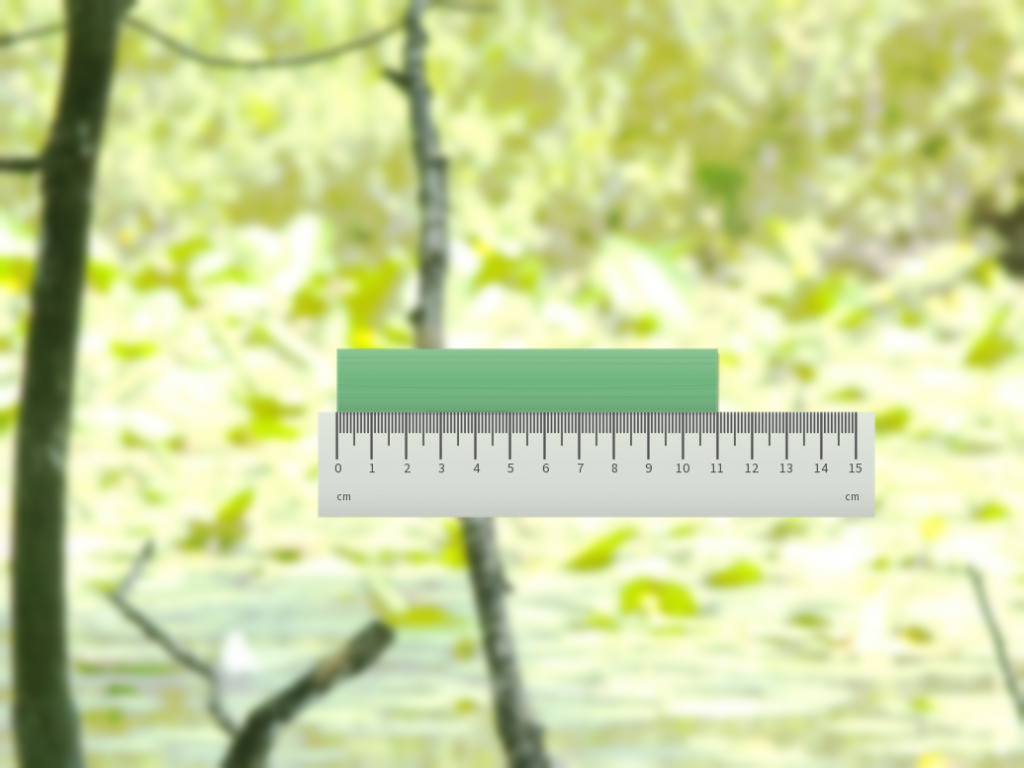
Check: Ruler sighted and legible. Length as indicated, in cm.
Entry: 11 cm
